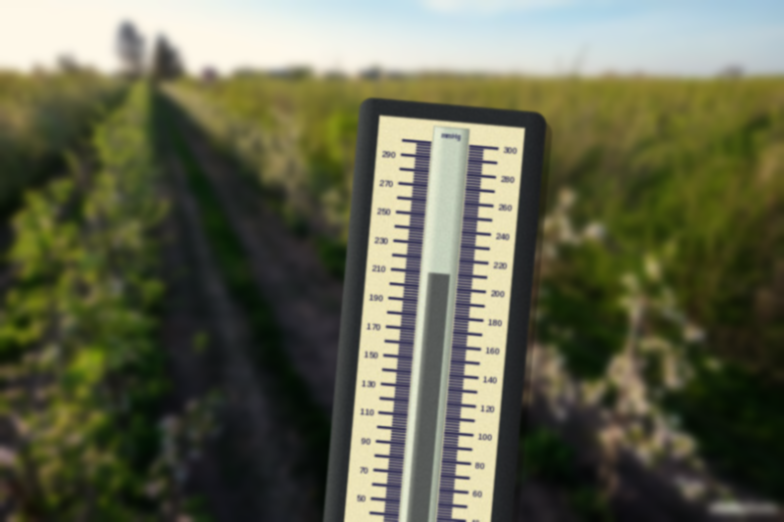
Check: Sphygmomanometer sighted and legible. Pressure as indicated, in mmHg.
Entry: 210 mmHg
